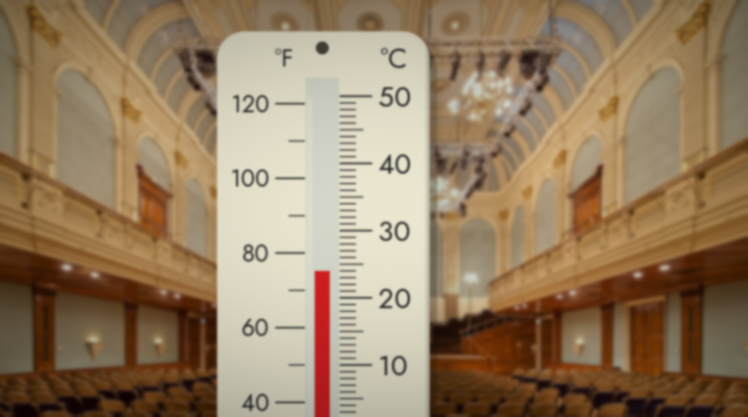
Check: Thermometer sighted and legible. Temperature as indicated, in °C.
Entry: 24 °C
